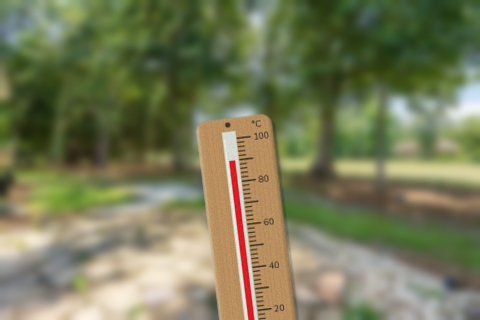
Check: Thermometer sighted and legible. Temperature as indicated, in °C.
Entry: 90 °C
